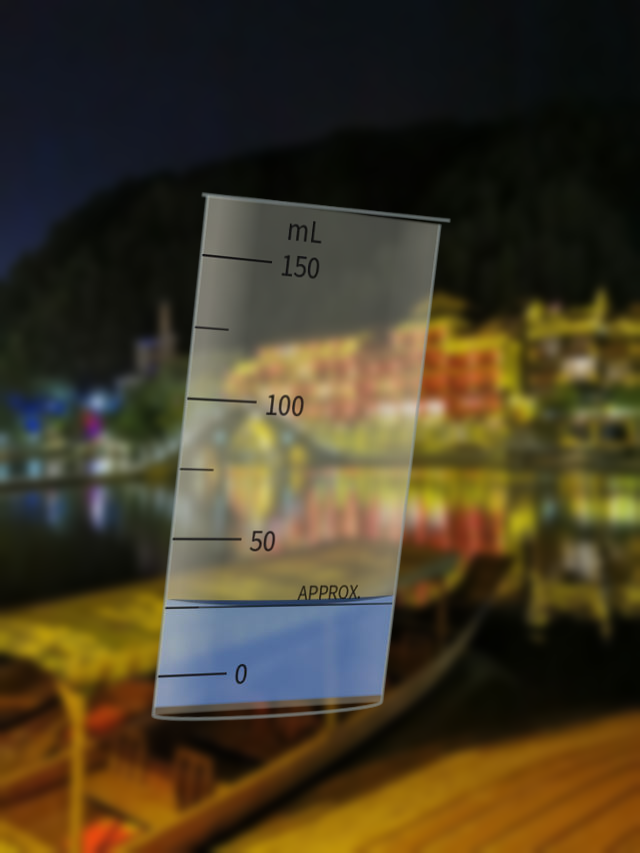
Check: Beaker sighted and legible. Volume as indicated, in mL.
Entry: 25 mL
